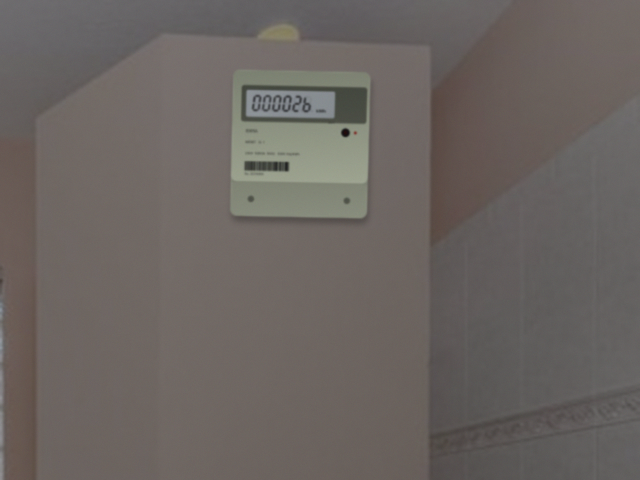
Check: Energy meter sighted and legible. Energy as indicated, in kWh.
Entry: 26 kWh
